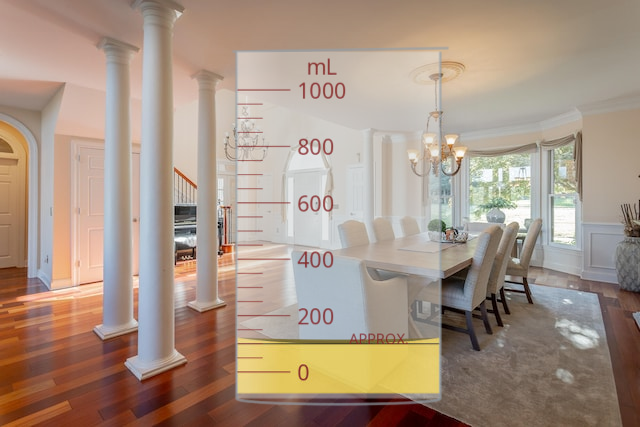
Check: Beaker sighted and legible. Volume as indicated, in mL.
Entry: 100 mL
